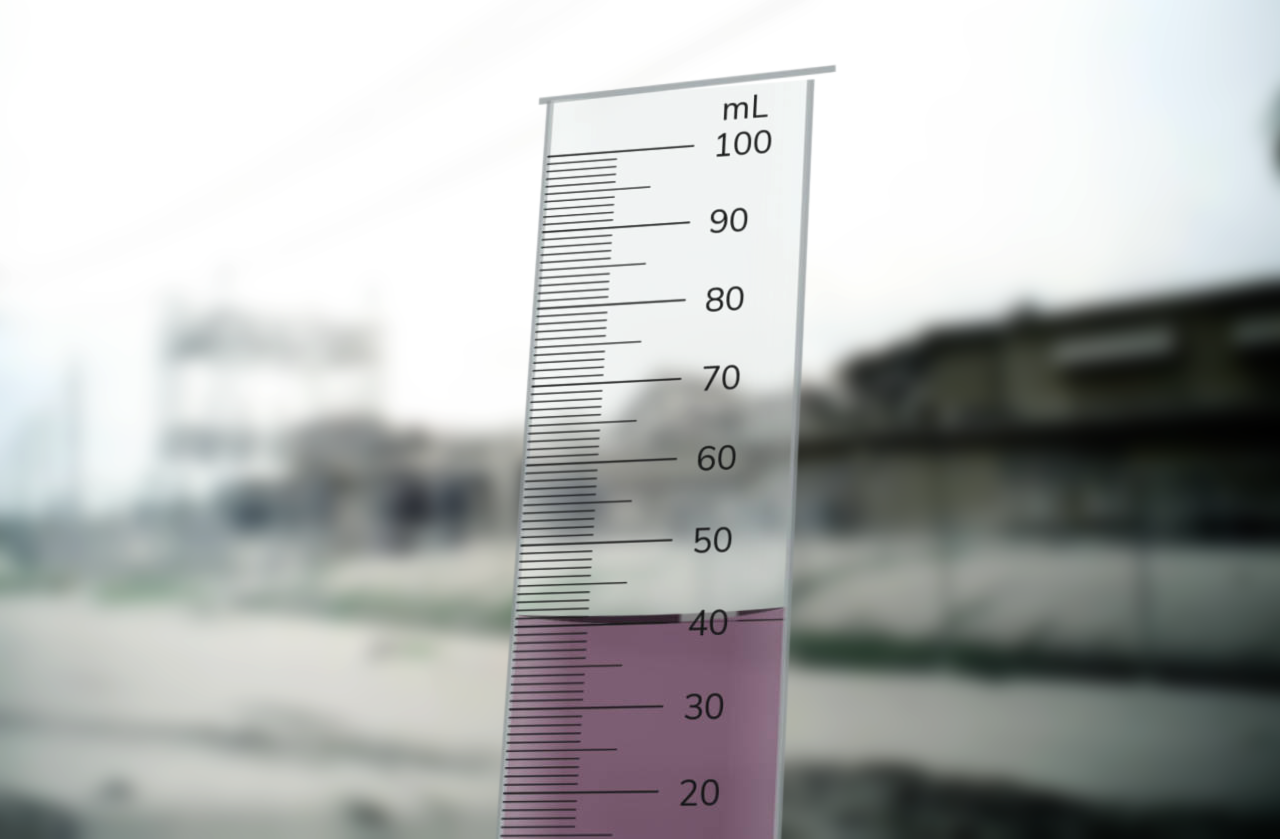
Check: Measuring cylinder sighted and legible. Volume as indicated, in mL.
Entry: 40 mL
